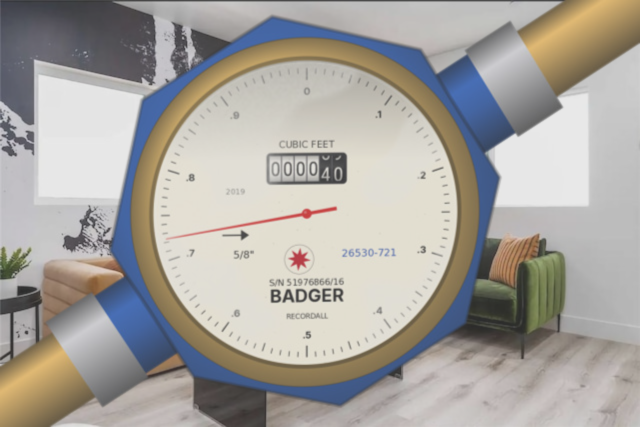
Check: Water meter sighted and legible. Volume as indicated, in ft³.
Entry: 39.72 ft³
